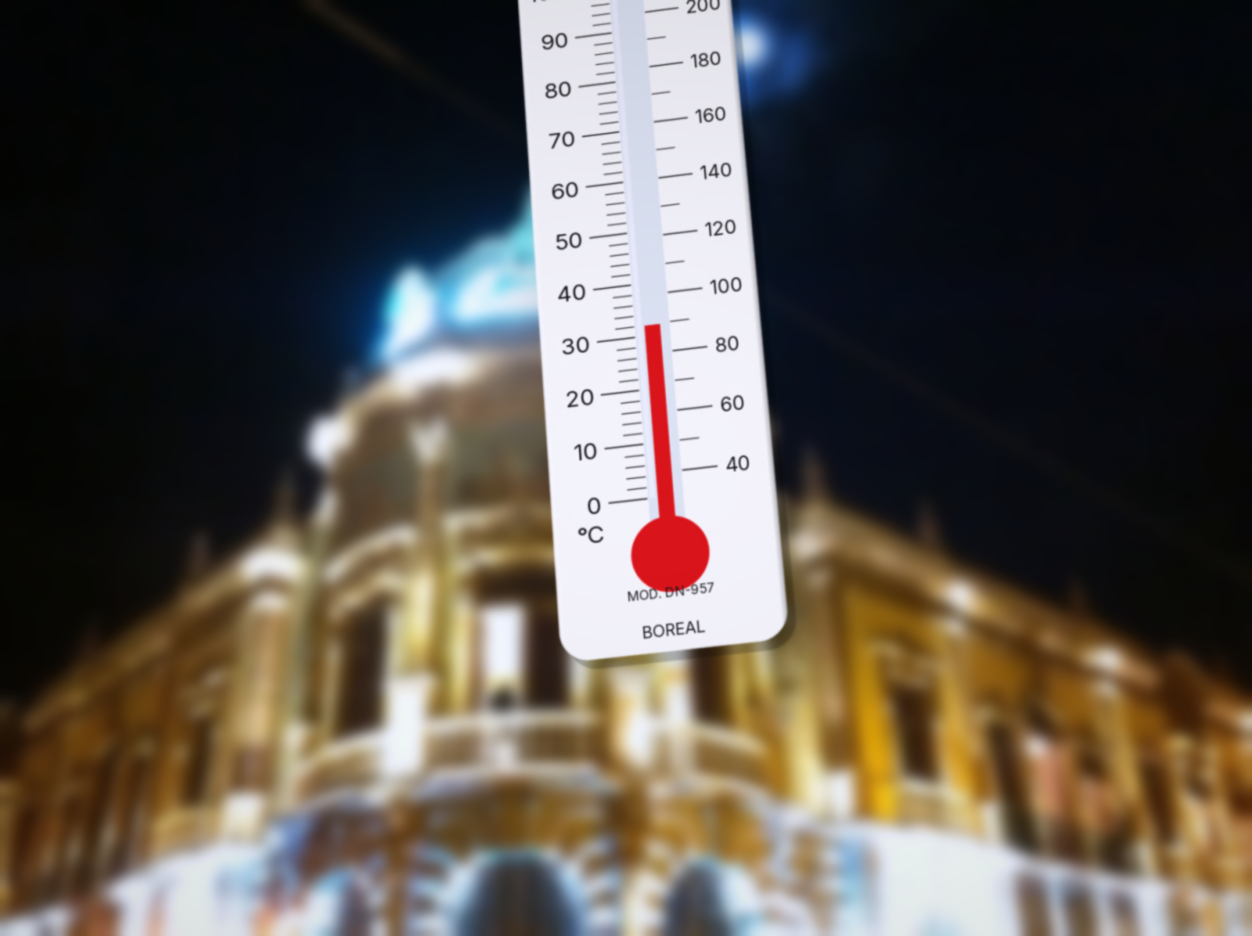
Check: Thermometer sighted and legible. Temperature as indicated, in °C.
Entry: 32 °C
